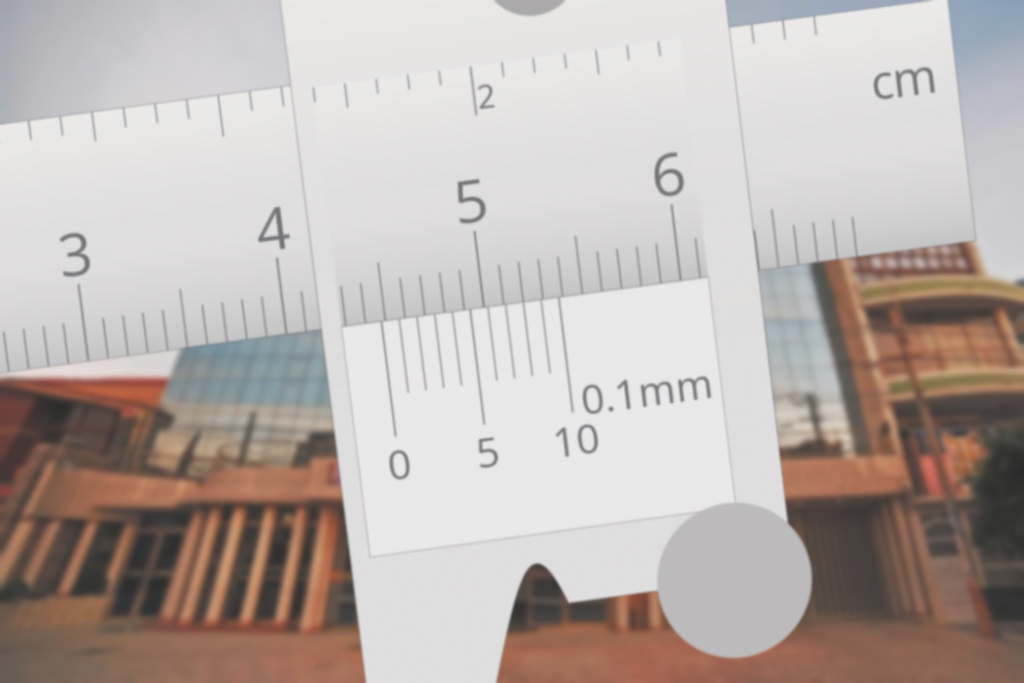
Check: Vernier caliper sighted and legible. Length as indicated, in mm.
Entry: 44.8 mm
